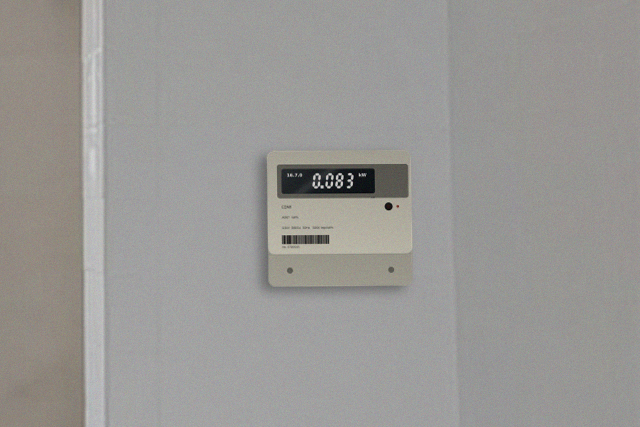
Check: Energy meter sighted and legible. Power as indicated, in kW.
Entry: 0.083 kW
